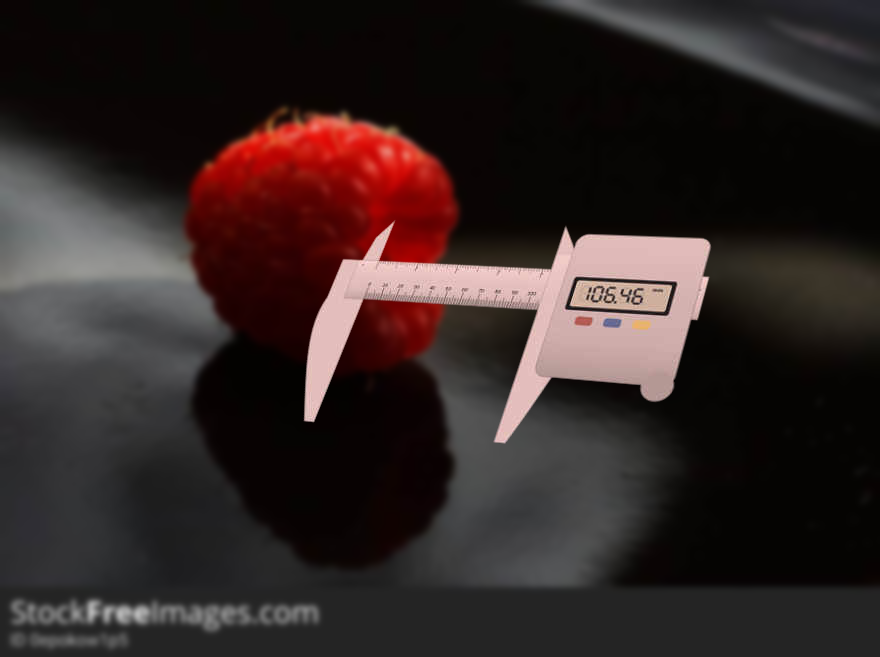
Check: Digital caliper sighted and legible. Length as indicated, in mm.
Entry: 106.46 mm
